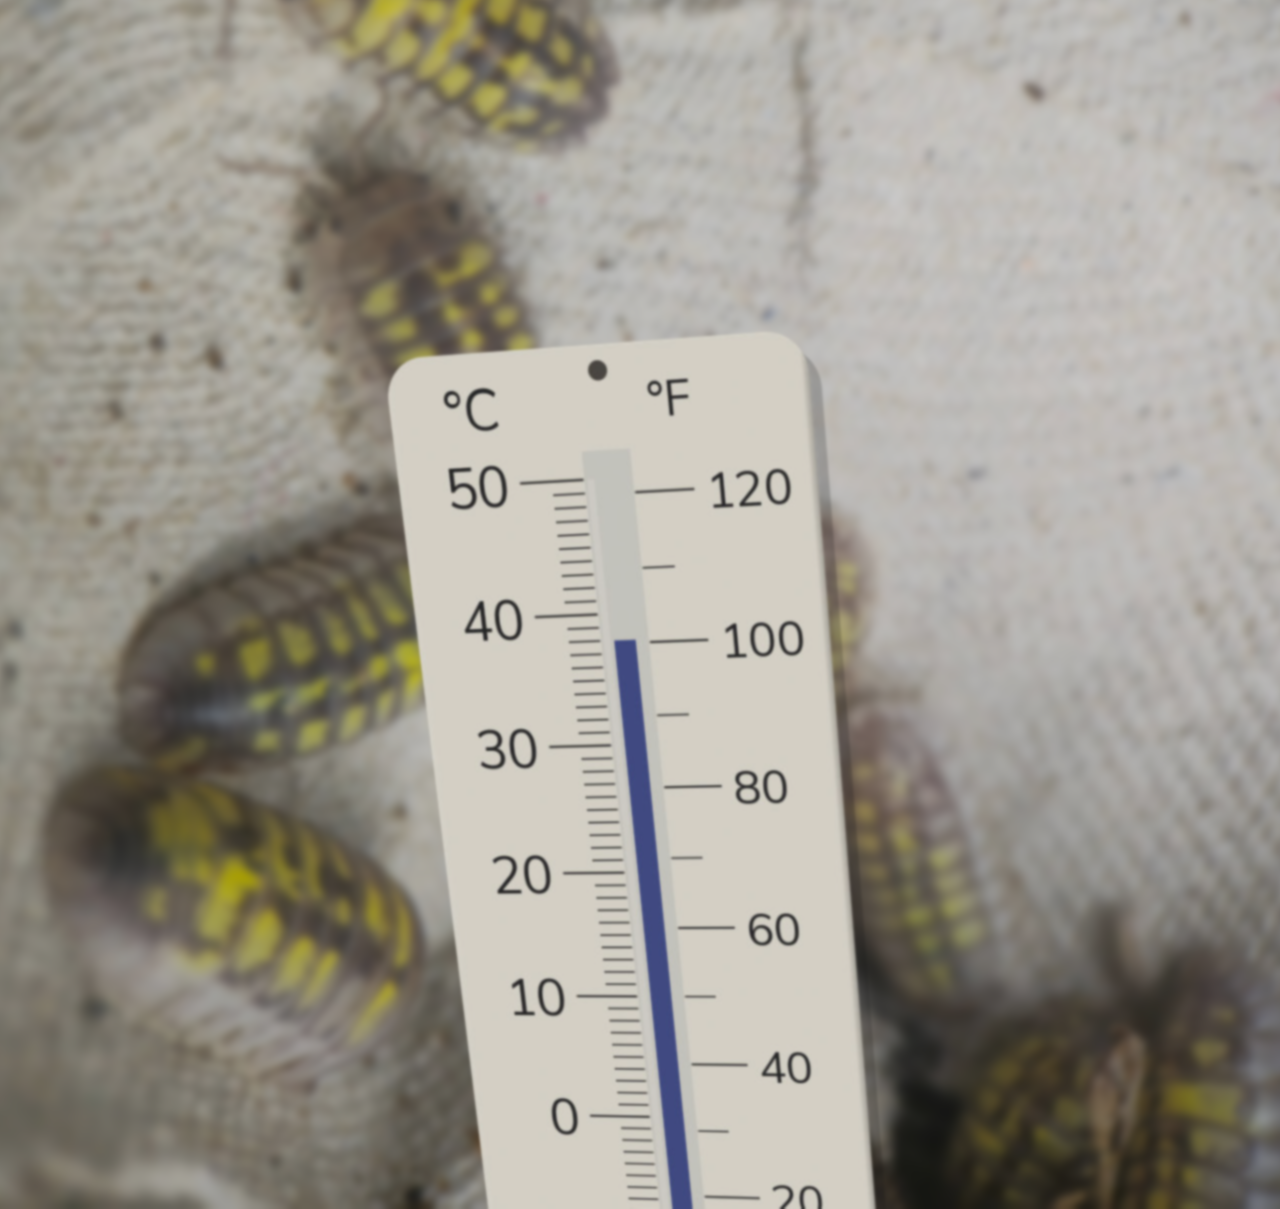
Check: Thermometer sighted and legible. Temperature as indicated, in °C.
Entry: 38 °C
